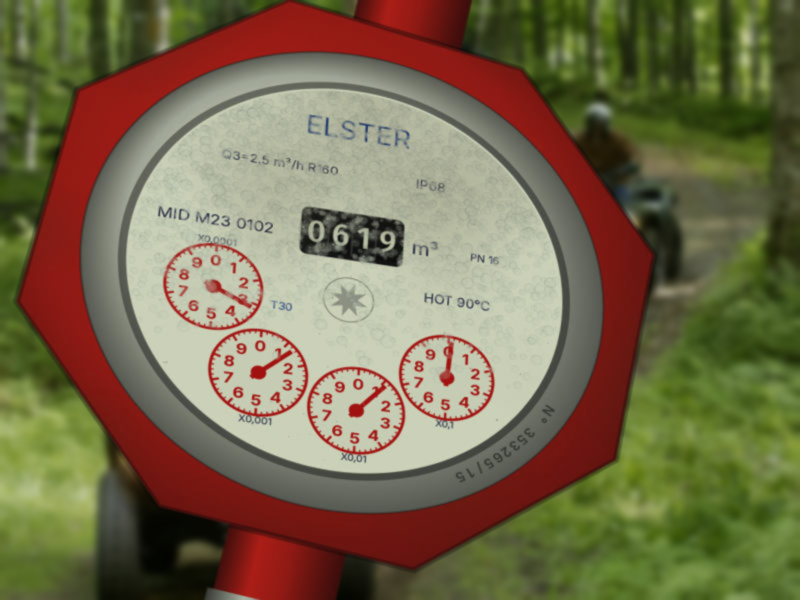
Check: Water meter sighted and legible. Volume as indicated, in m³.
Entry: 619.0113 m³
